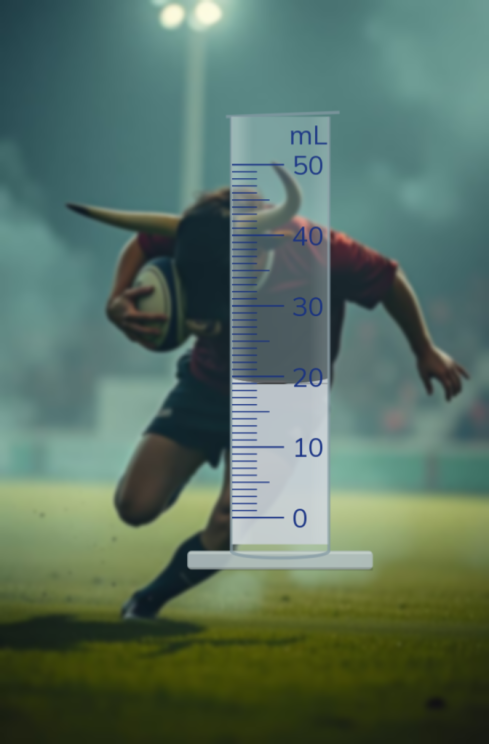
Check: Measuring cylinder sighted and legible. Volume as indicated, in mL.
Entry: 19 mL
